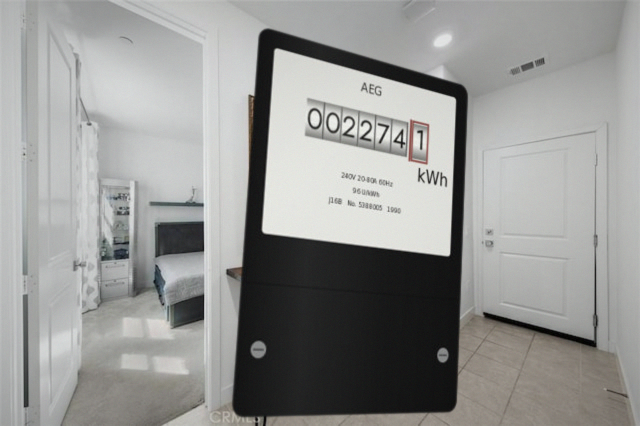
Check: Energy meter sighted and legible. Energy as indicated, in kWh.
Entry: 2274.1 kWh
